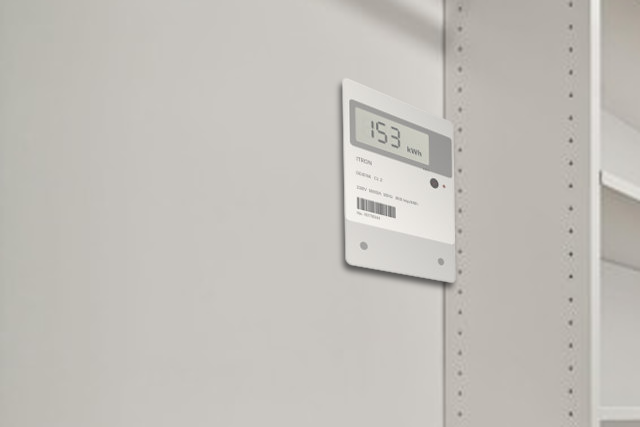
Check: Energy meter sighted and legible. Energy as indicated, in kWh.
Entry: 153 kWh
